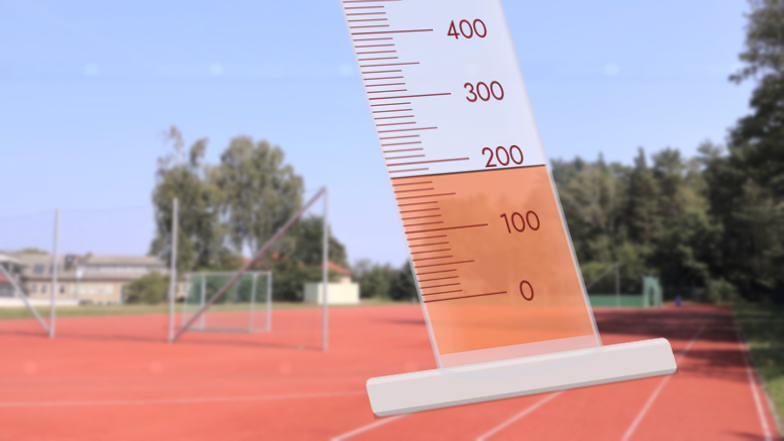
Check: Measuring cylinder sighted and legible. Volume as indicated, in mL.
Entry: 180 mL
